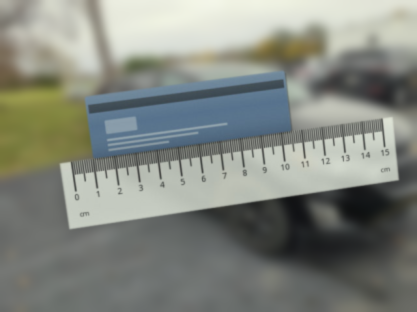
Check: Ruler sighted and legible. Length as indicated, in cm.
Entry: 9.5 cm
